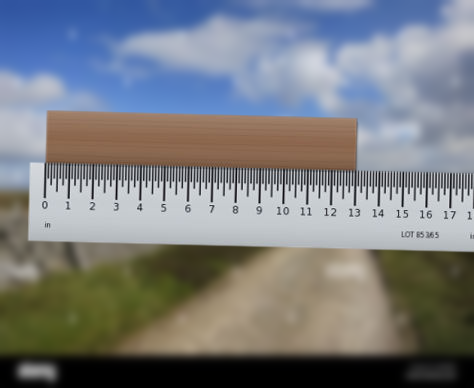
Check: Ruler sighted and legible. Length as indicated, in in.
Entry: 13 in
